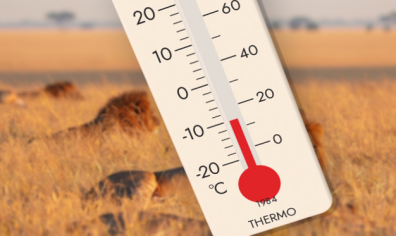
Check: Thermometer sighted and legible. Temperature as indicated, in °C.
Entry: -10 °C
